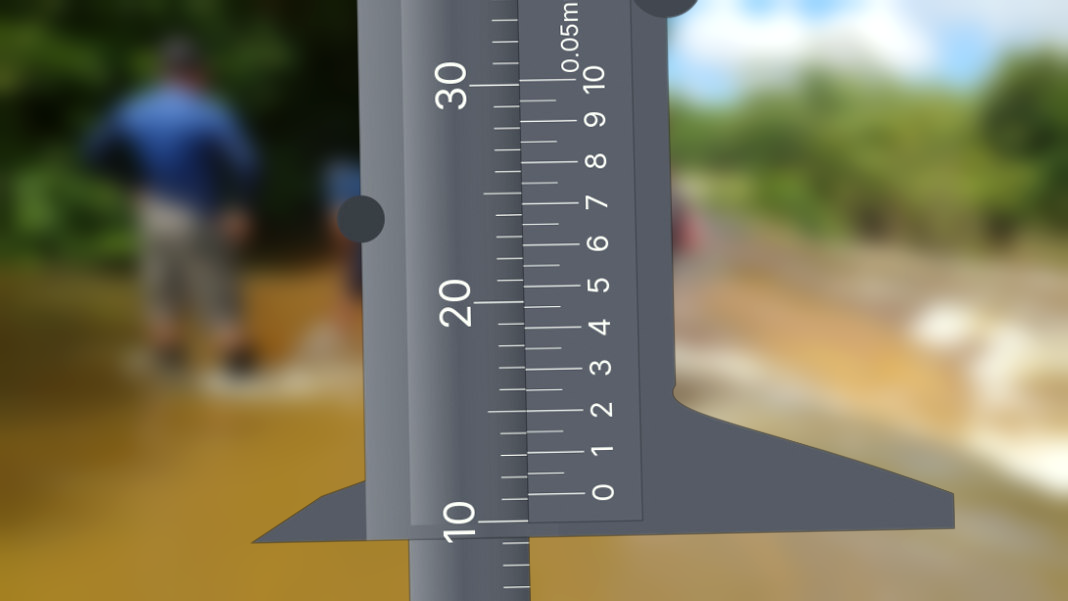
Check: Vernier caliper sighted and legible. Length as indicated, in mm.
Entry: 11.2 mm
